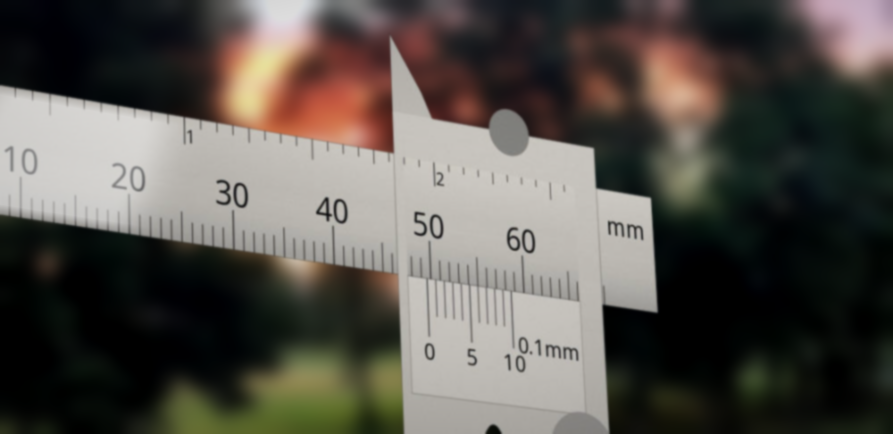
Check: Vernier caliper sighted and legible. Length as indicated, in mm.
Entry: 49.6 mm
